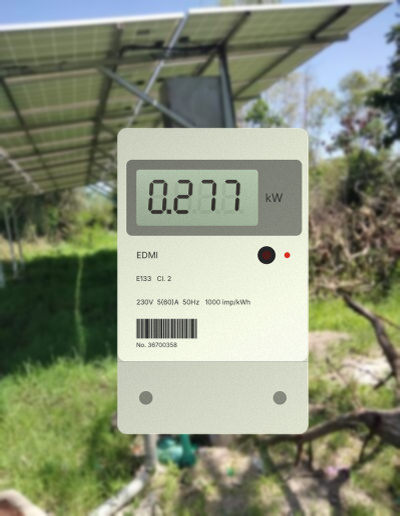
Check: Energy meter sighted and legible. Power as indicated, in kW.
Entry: 0.277 kW
